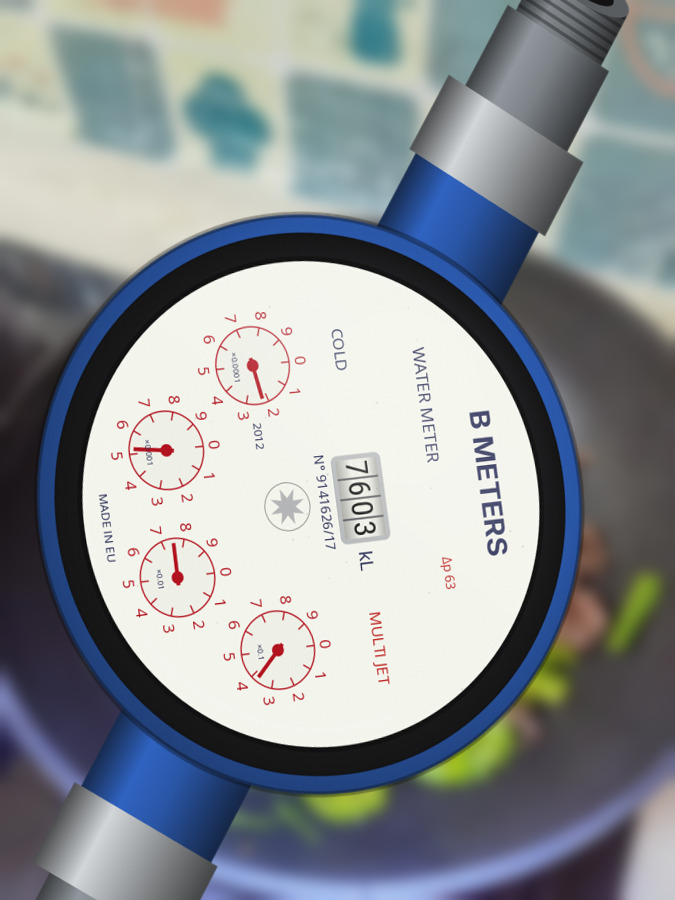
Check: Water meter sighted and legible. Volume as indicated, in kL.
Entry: 7603.3752 kL
